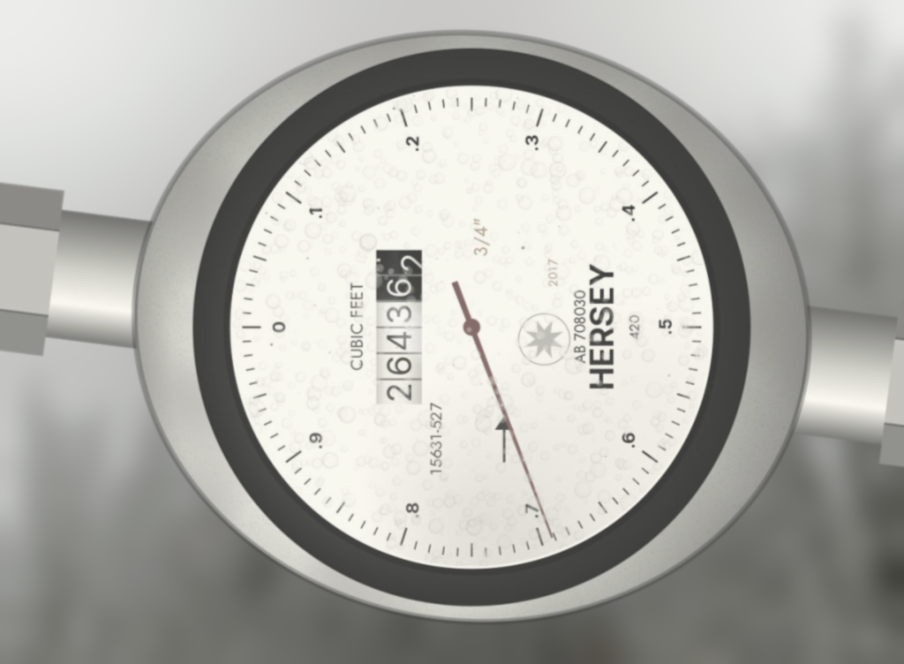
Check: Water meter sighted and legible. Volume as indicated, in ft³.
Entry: 264361.69 ft³
